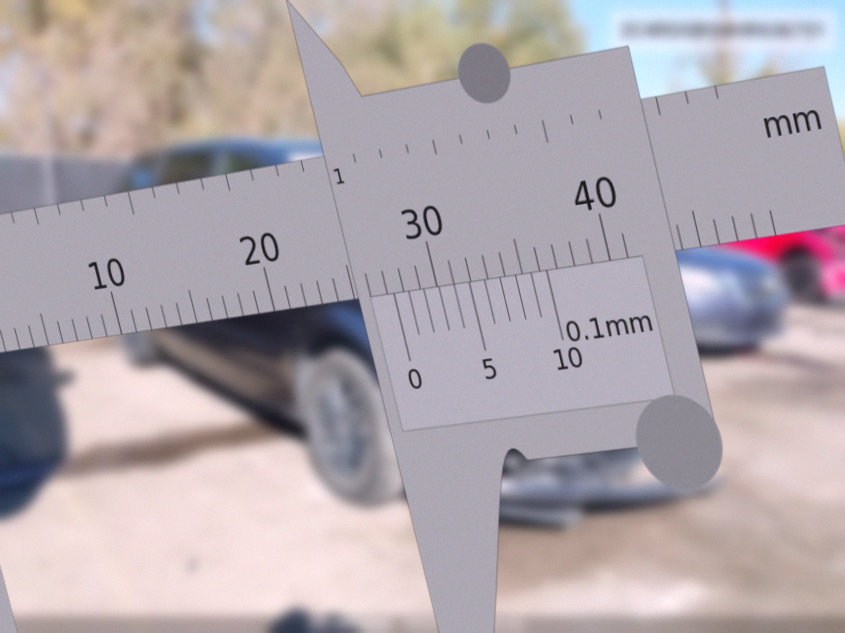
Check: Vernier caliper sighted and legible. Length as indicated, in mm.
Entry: 27.4 mm
